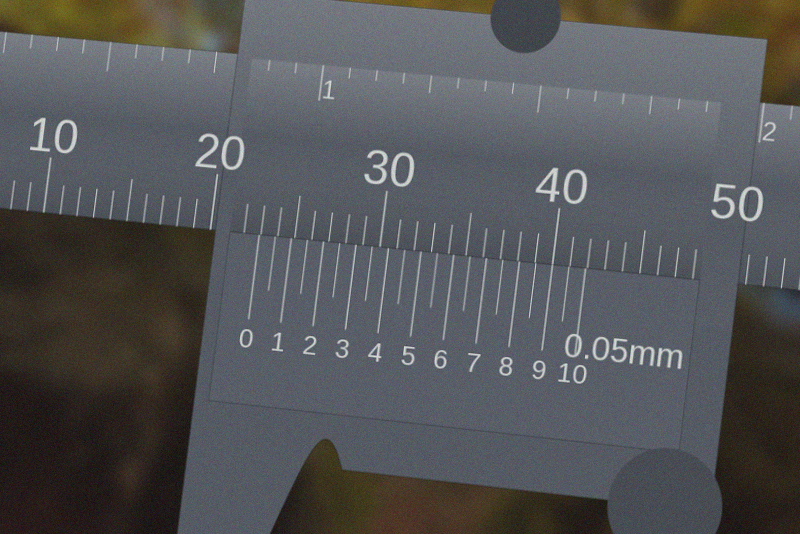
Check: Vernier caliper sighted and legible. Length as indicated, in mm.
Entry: 22.9 mm
